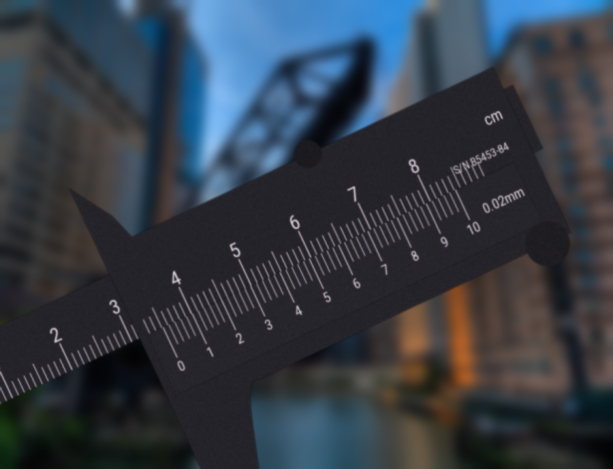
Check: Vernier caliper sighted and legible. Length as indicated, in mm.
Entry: 35.2 mm
